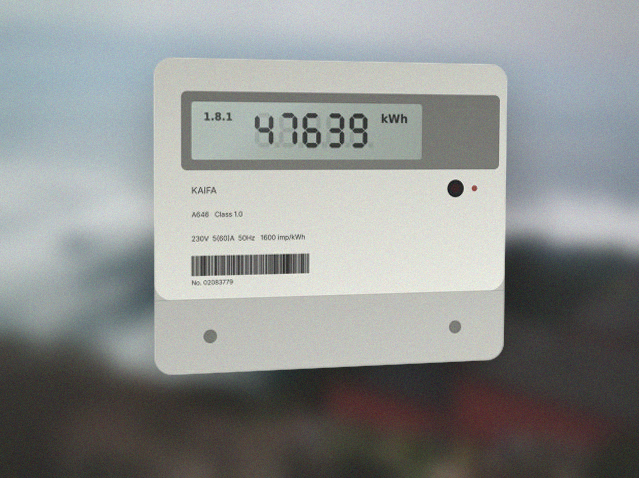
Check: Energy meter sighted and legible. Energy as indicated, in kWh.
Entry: 47639 kWh
